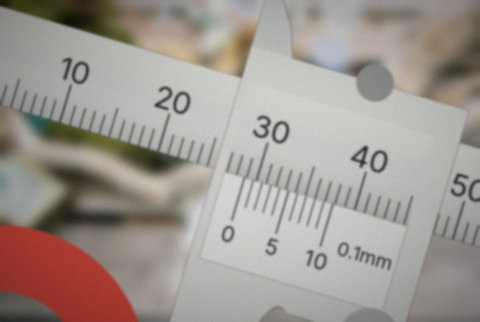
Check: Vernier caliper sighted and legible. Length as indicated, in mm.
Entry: 28.8 mm
